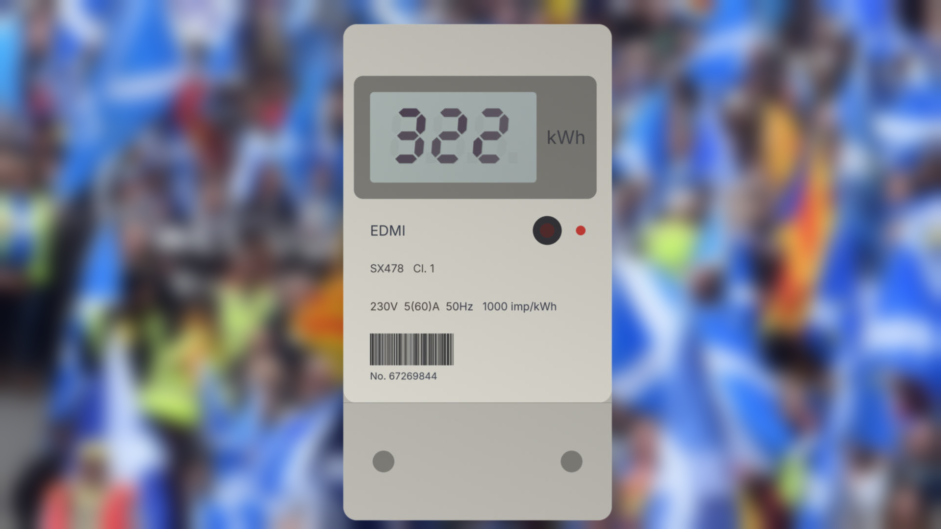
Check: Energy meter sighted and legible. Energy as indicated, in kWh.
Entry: 322 kWh
